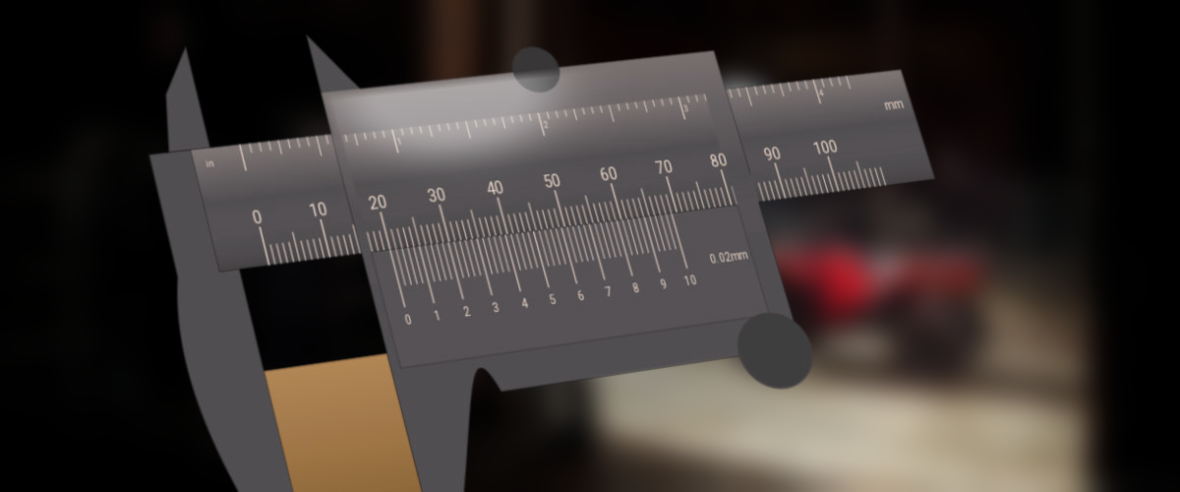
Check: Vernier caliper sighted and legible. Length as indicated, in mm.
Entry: 20.0 mm
